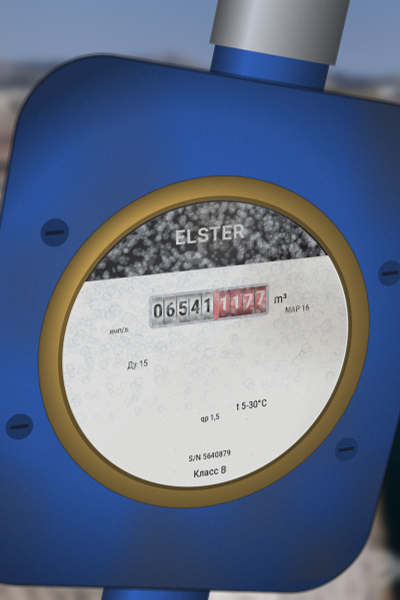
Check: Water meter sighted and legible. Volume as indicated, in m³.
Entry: 6541.1177 m³
